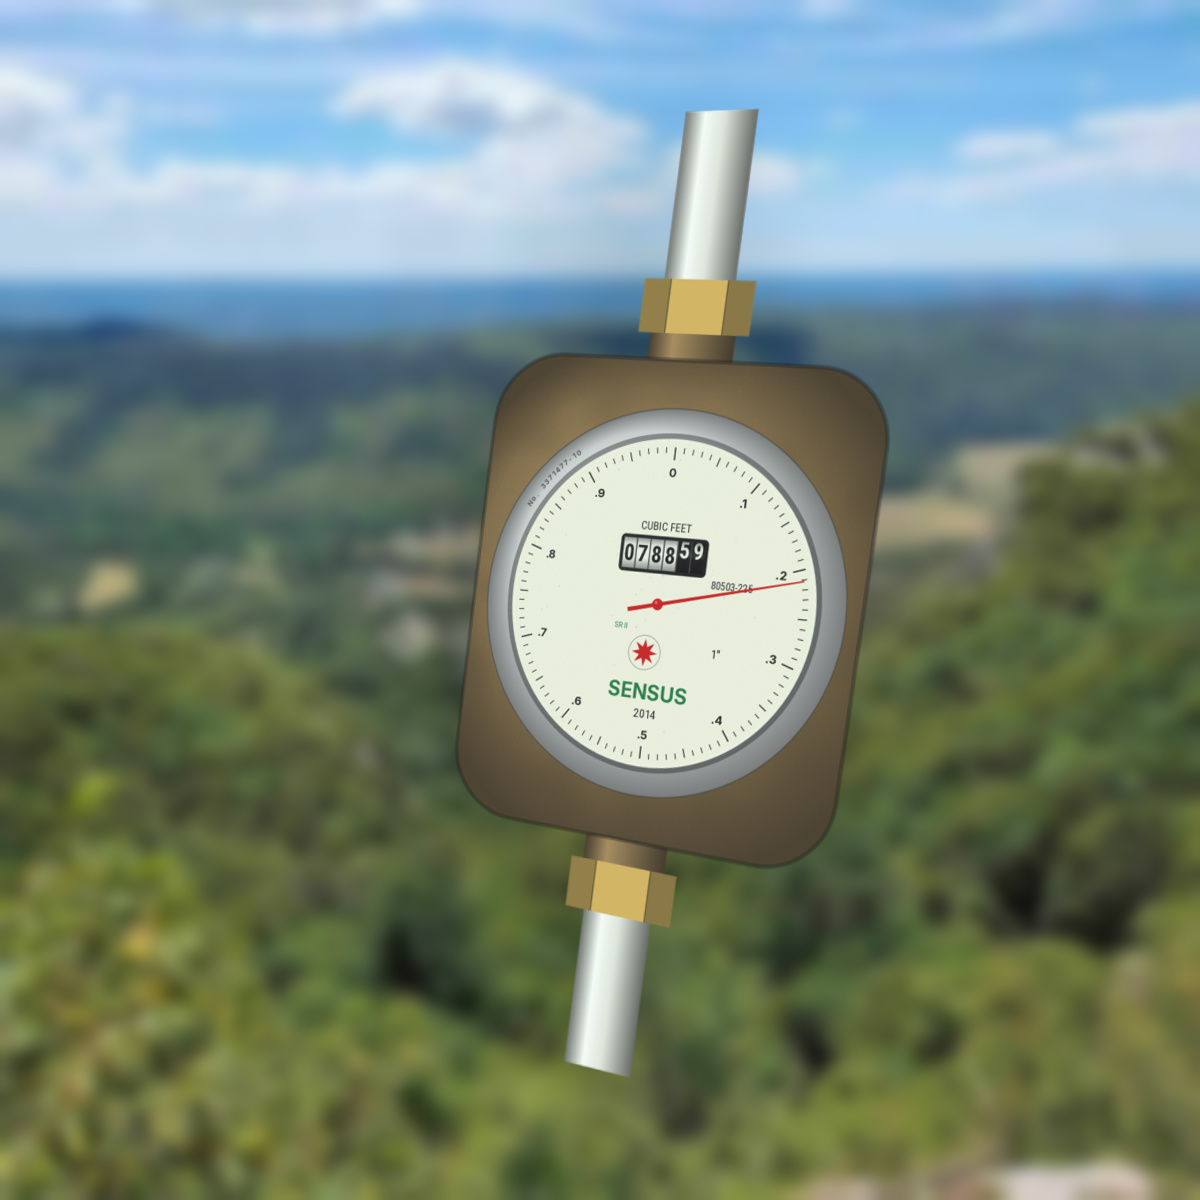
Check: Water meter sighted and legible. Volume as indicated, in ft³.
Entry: 78859.21 ft³
